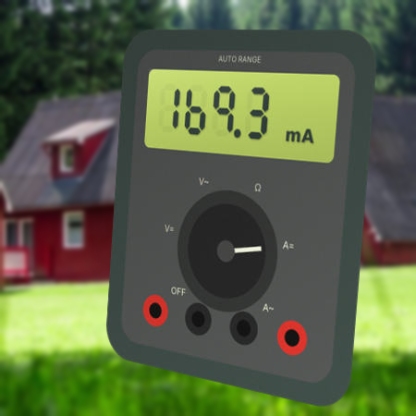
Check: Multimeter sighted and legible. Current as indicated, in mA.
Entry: 169.3 mA
